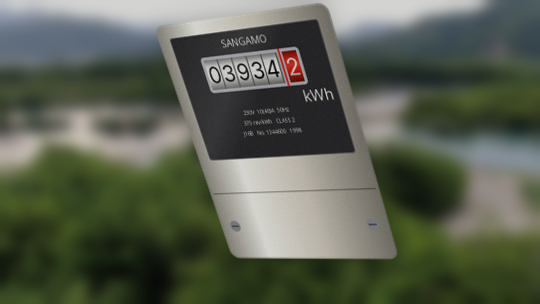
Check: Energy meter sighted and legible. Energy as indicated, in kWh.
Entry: 3934.2 kWh
